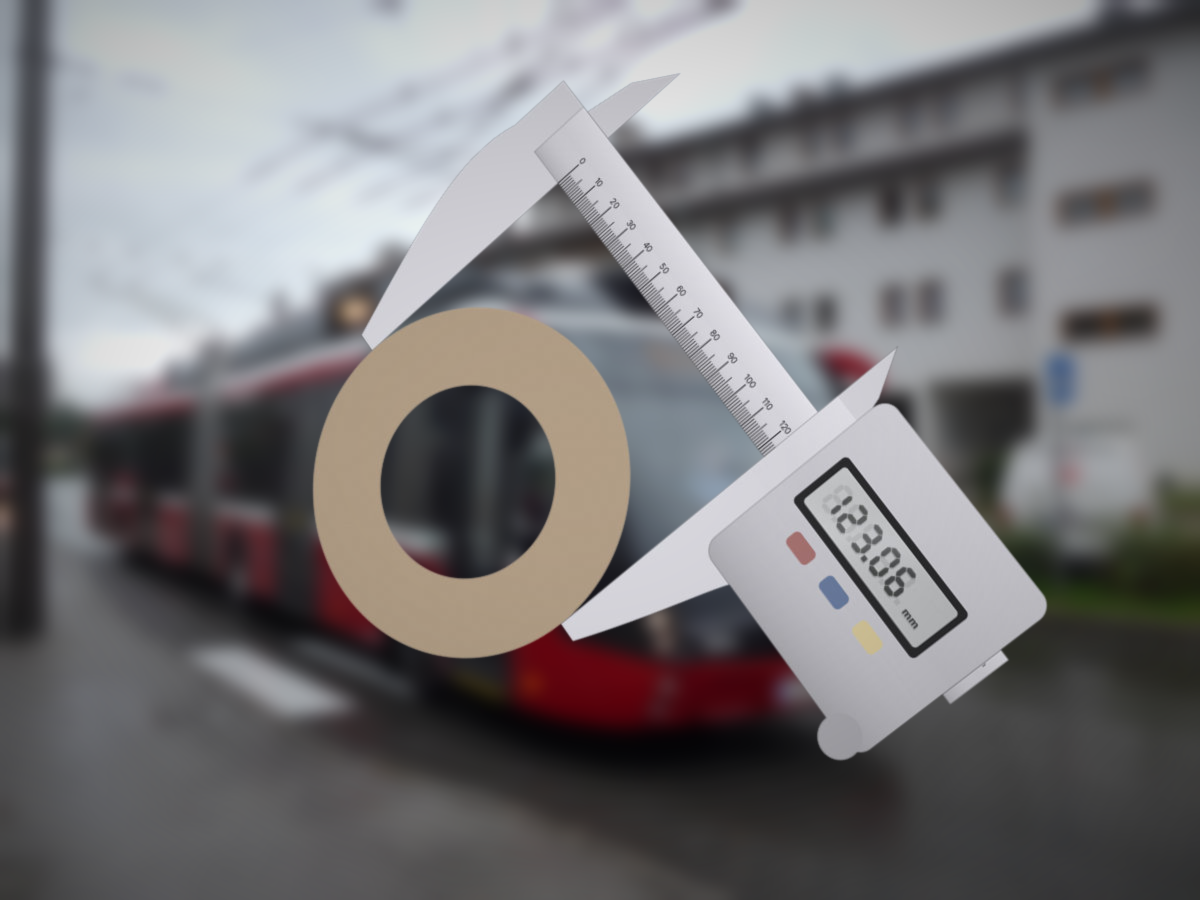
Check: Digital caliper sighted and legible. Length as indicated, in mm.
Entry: 123.06 mm
